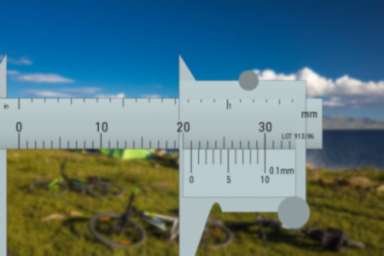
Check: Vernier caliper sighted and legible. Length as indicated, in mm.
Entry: 21.0 mm
